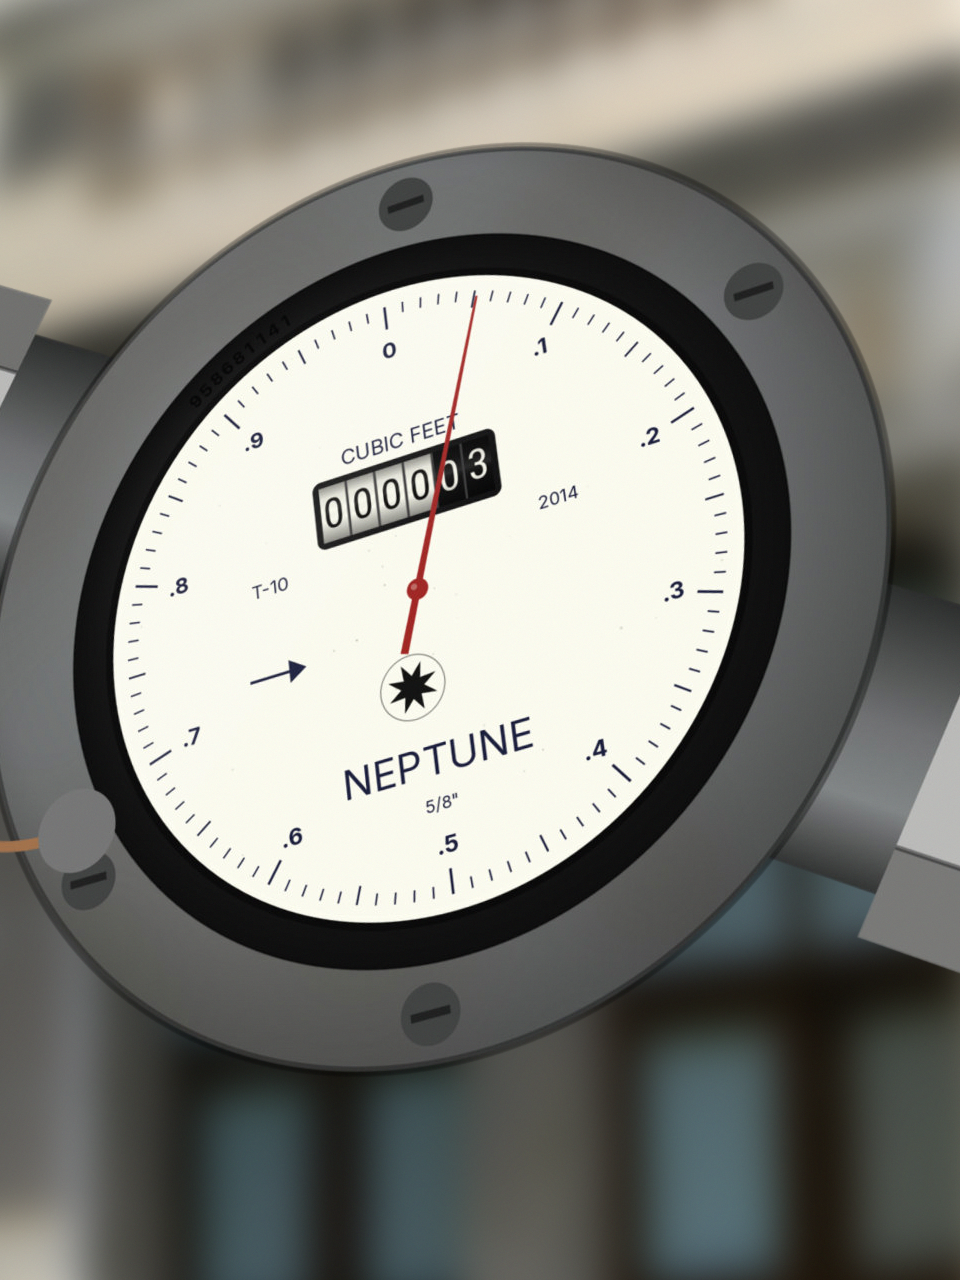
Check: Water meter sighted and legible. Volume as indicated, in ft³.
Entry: 3.05 ft³
